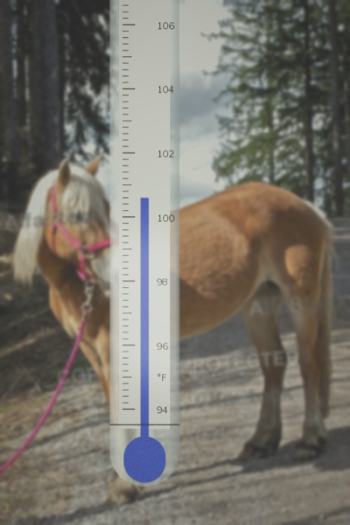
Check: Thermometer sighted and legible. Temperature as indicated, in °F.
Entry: 100.6 °F
